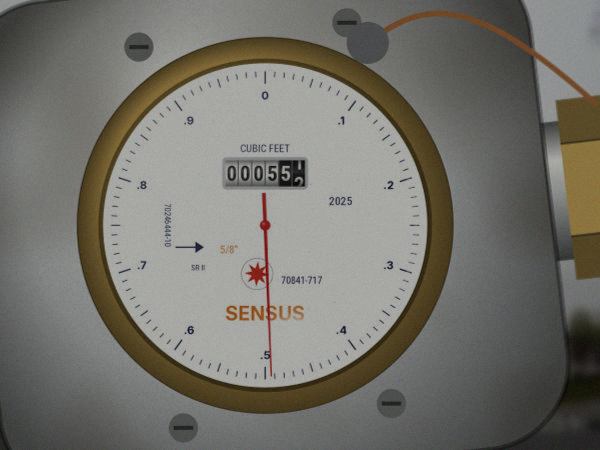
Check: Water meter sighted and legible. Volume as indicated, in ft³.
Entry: 551.49 ft³
